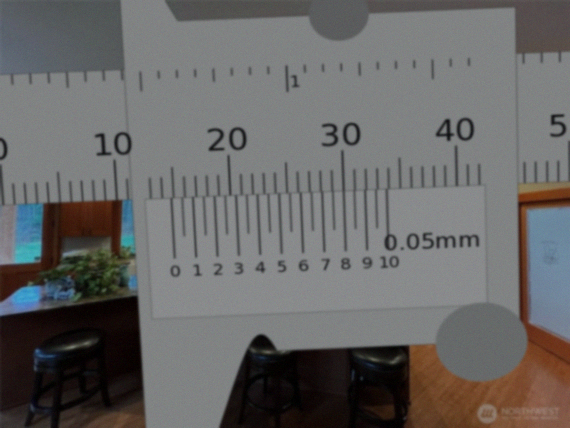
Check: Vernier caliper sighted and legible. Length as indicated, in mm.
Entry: 14.8 mm
